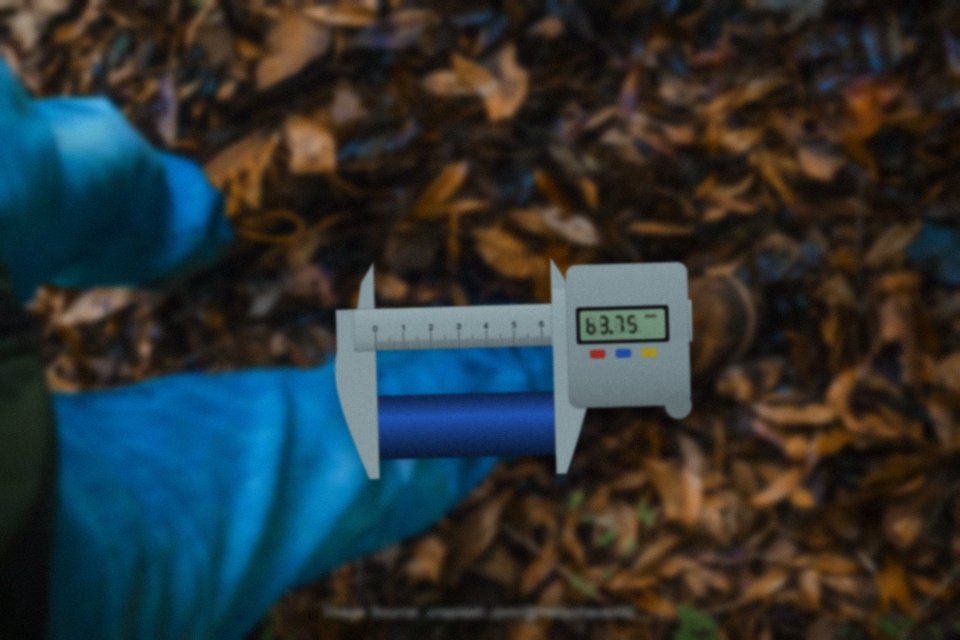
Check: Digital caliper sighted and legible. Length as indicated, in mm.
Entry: 63.75 mm
